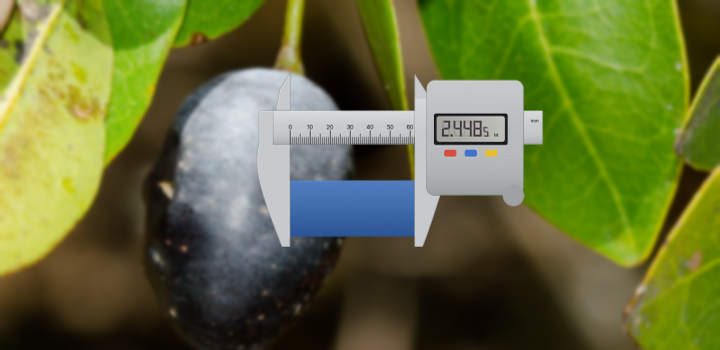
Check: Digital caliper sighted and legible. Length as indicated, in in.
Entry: 2.4485 in
